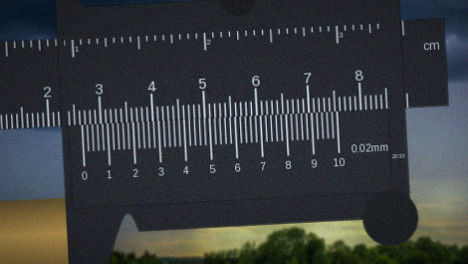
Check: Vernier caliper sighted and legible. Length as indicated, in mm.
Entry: 26.4 mm
